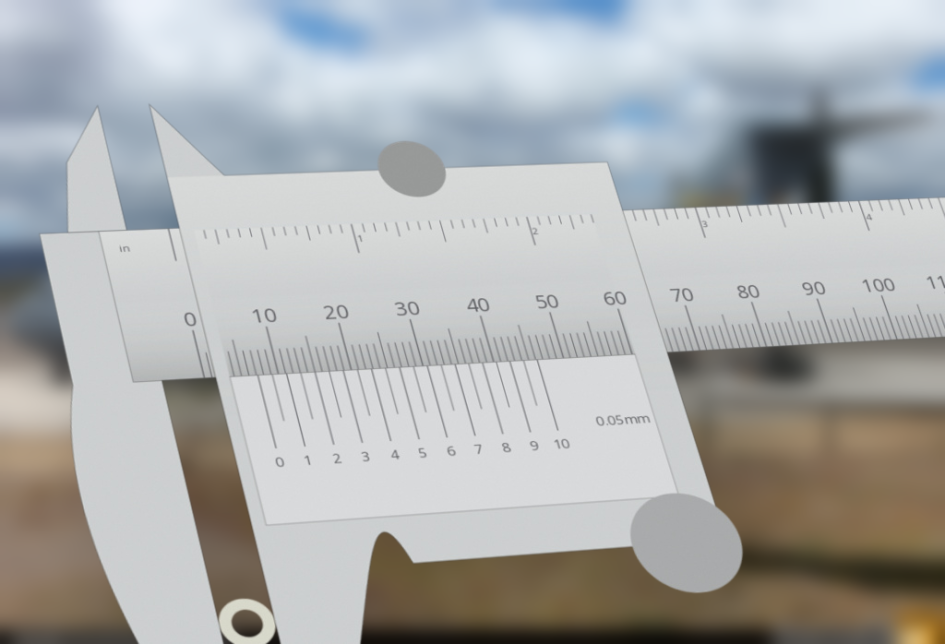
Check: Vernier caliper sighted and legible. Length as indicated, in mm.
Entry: 7.2 mm
